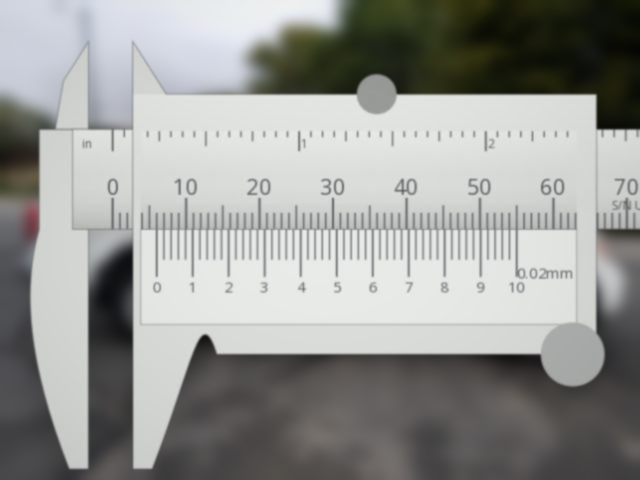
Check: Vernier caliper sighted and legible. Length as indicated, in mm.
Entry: 6.0 mm
